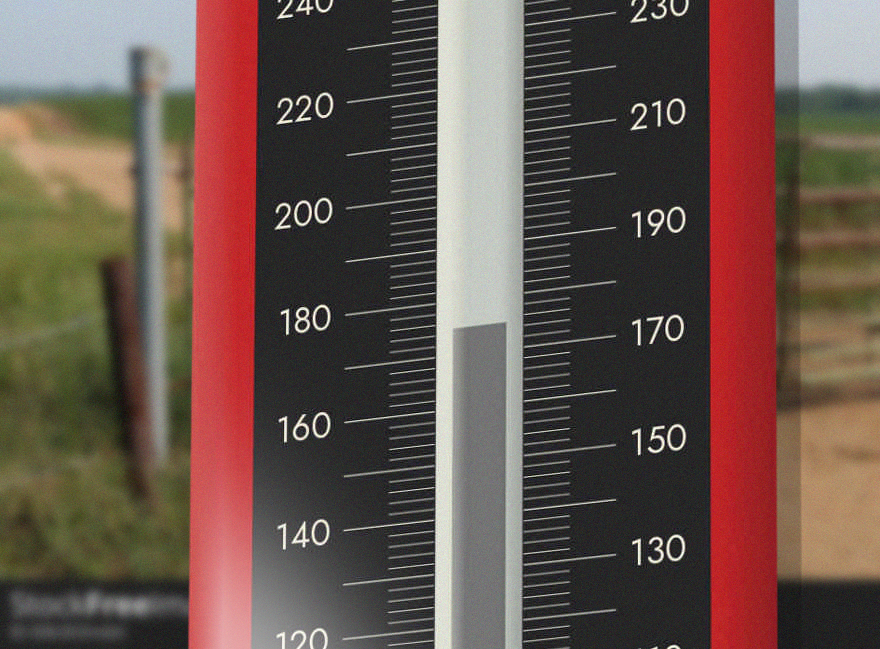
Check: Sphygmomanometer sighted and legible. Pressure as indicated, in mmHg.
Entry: 175 mmHg
